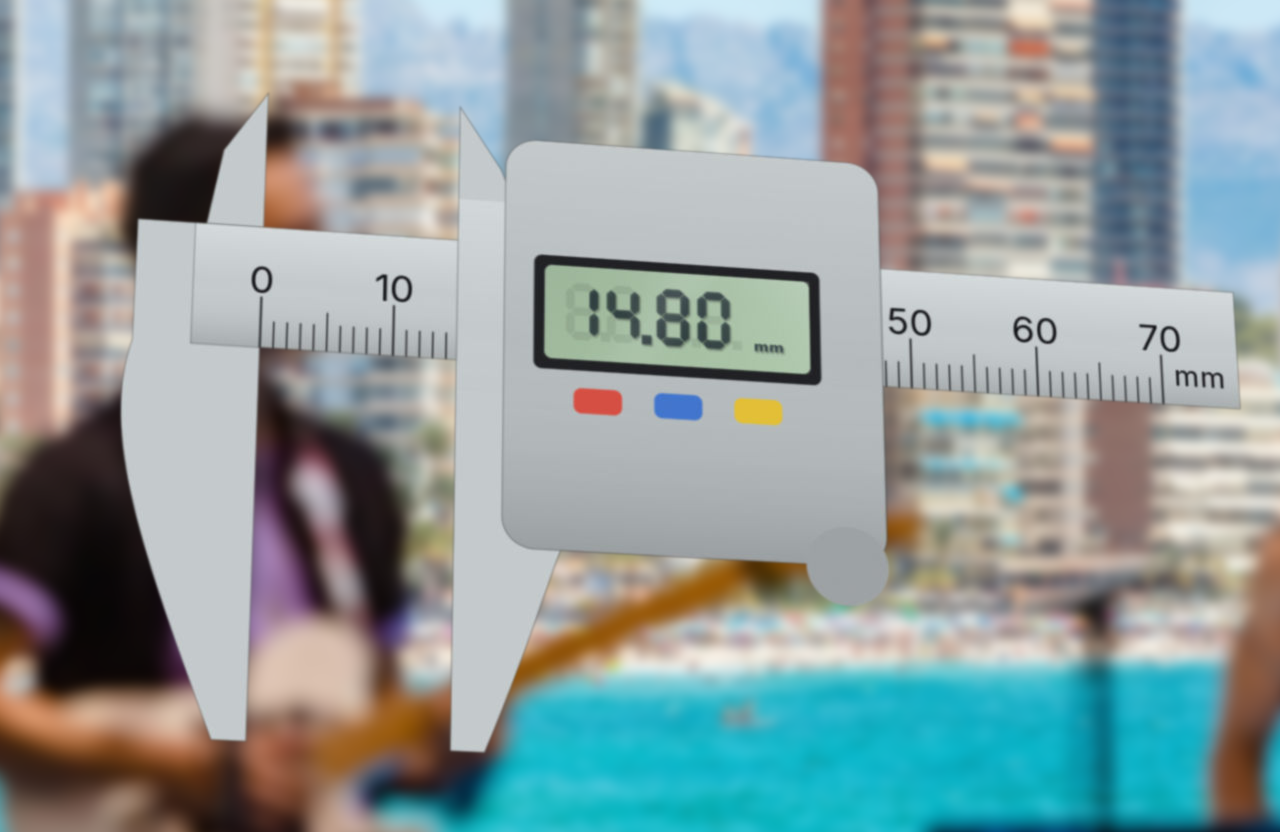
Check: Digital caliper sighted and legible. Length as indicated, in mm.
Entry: 14.80 mm
